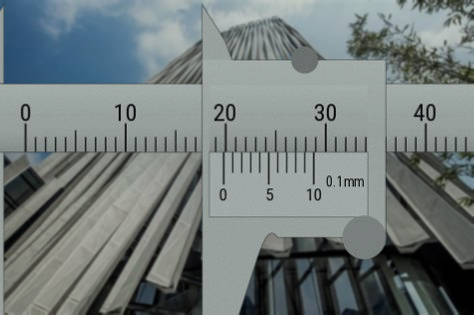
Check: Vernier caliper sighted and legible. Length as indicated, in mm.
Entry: 19.8 mm
